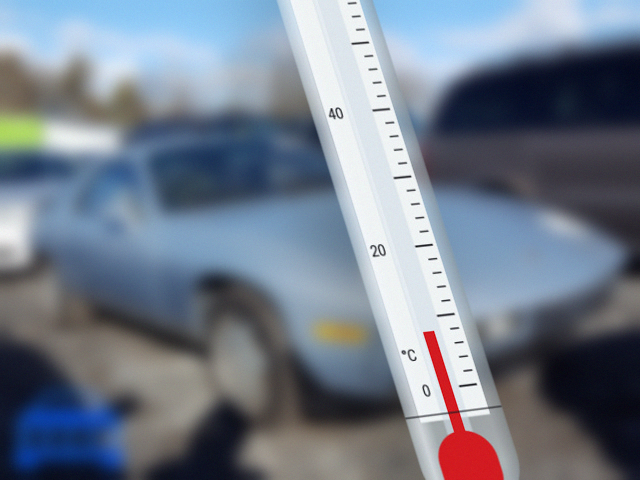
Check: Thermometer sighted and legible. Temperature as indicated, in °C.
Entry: 8 °C
